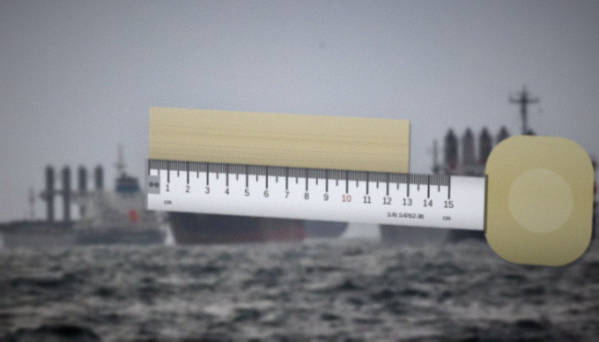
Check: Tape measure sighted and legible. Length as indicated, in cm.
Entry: 13 cm
